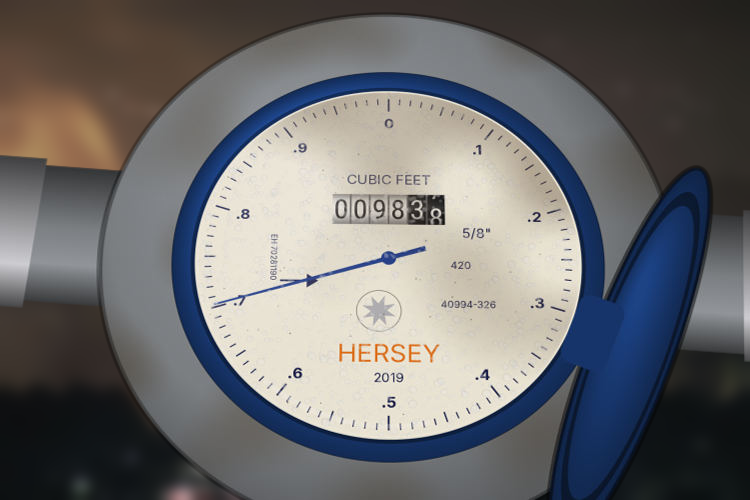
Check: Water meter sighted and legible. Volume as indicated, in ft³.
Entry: 9837.70 ft³
